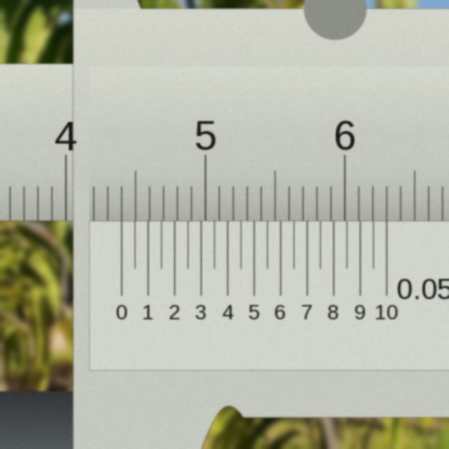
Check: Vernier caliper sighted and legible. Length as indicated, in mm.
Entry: 44.0 mm
